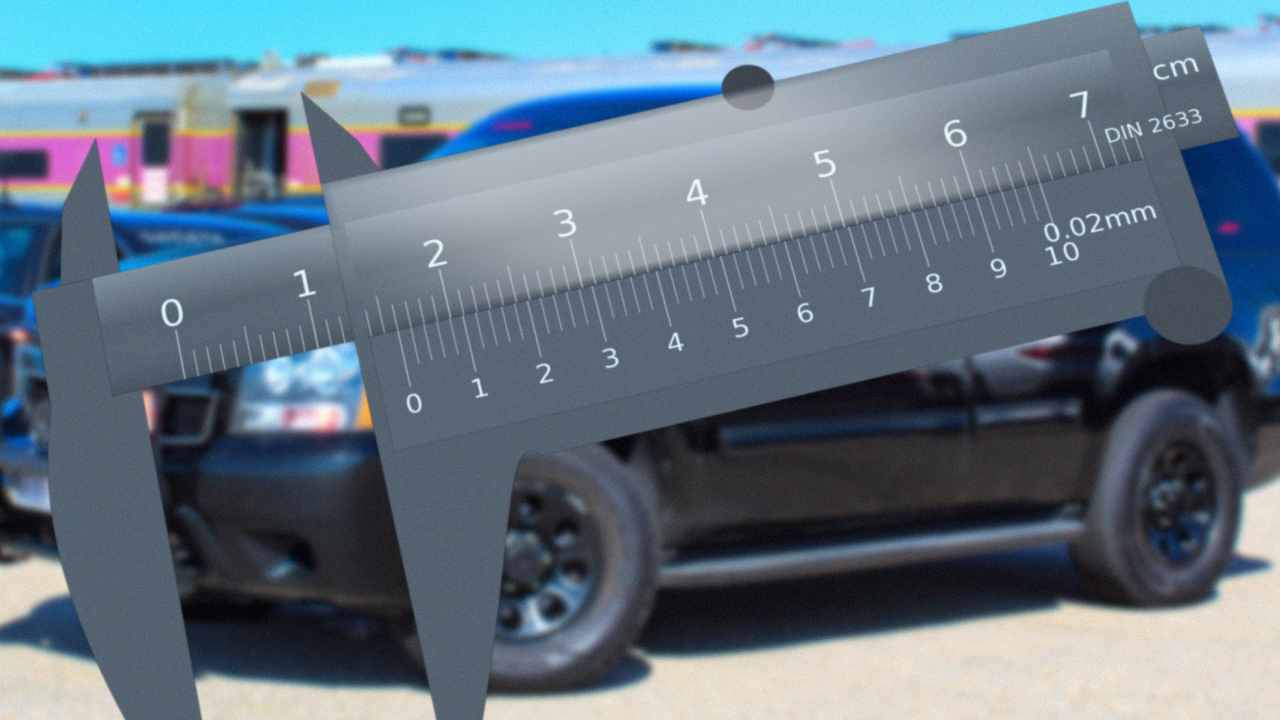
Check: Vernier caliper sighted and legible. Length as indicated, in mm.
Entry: 16.0 mm
